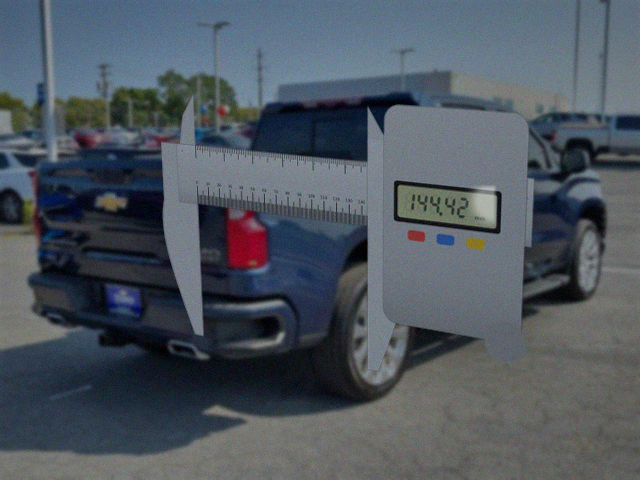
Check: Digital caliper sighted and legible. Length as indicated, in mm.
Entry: 144.42 mm
